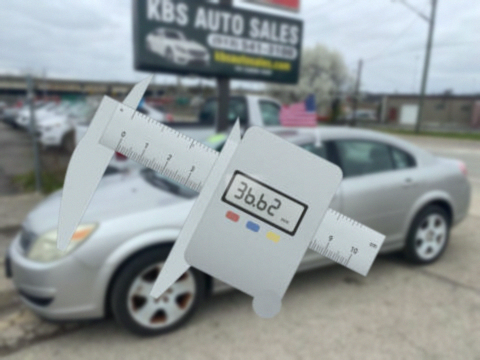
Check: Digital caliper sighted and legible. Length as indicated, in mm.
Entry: 36.62 mm
